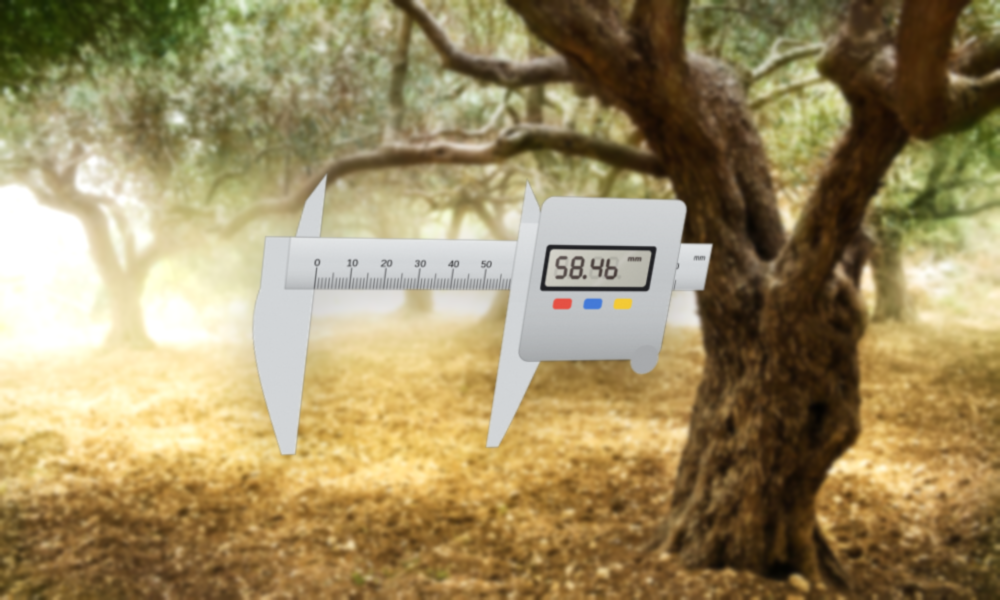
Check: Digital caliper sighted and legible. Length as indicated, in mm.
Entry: 58.46 mm
